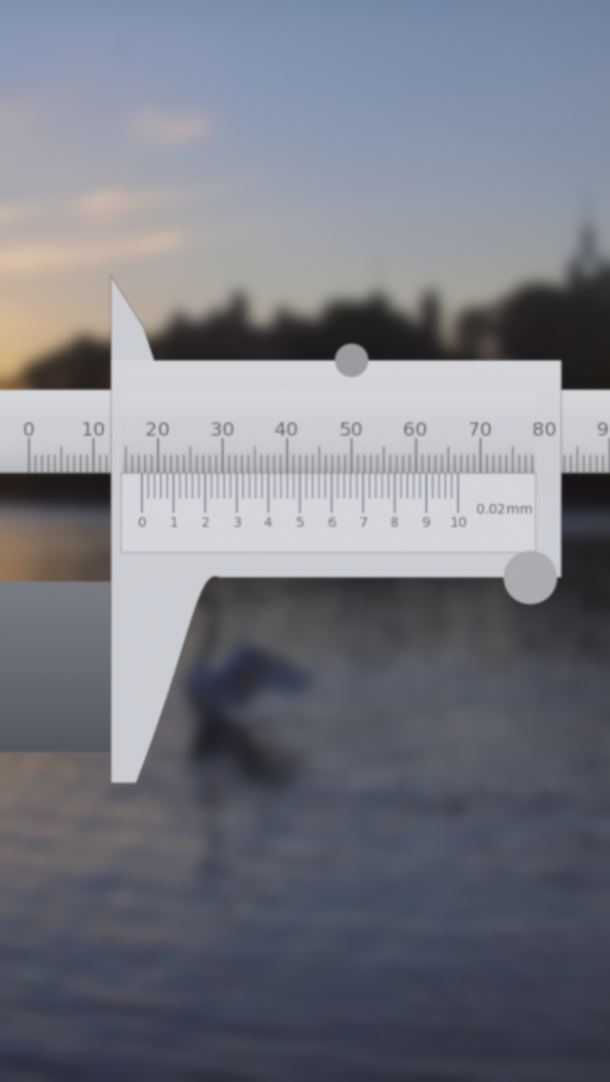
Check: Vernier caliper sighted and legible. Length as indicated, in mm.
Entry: 17.5 mm
